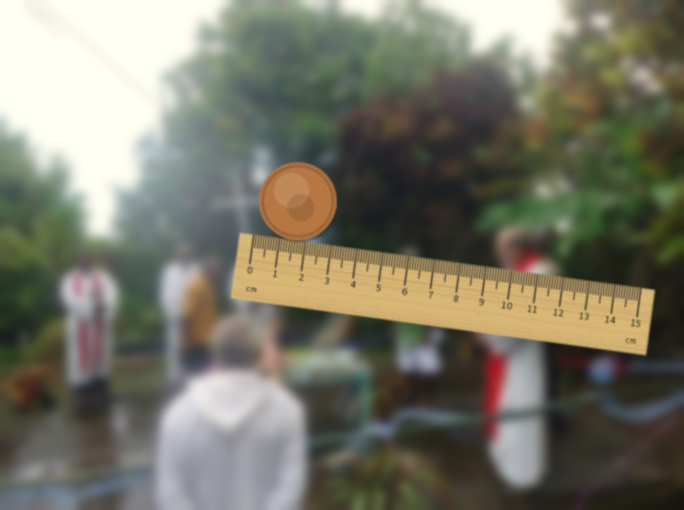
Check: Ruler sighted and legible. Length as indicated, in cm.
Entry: 3 cm
